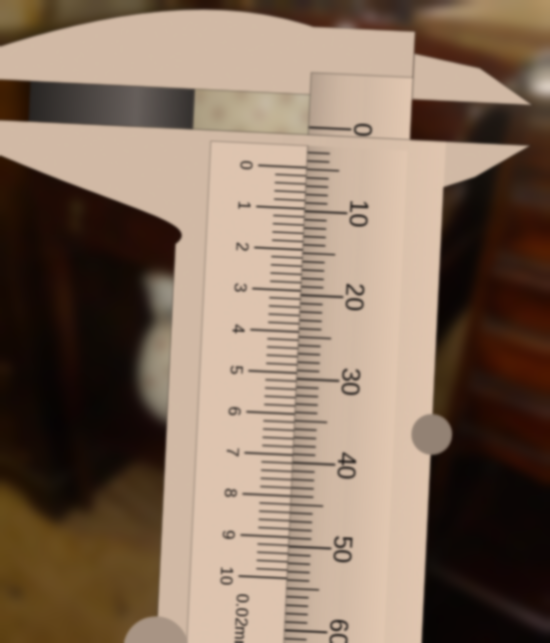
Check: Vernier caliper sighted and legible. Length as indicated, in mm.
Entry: 4.8 mm
